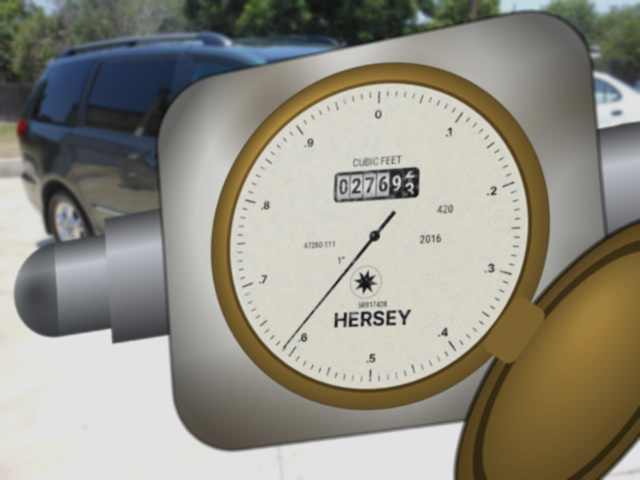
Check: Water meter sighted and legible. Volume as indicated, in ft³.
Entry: 27692.61 ft³
